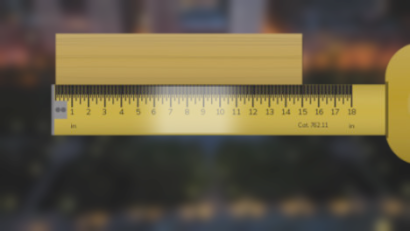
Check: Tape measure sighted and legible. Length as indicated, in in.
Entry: 15 in
